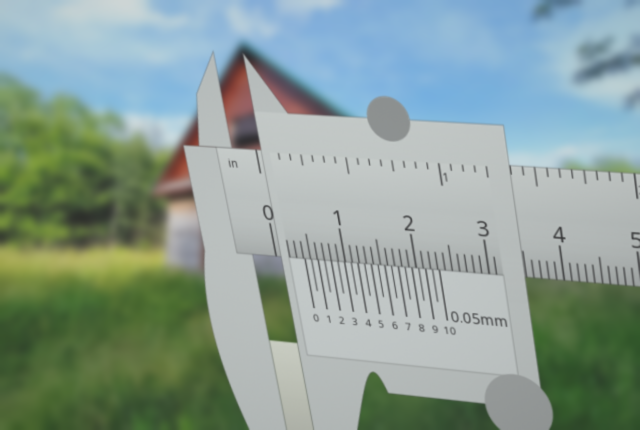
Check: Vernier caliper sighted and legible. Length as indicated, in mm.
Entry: 4.2 mm
